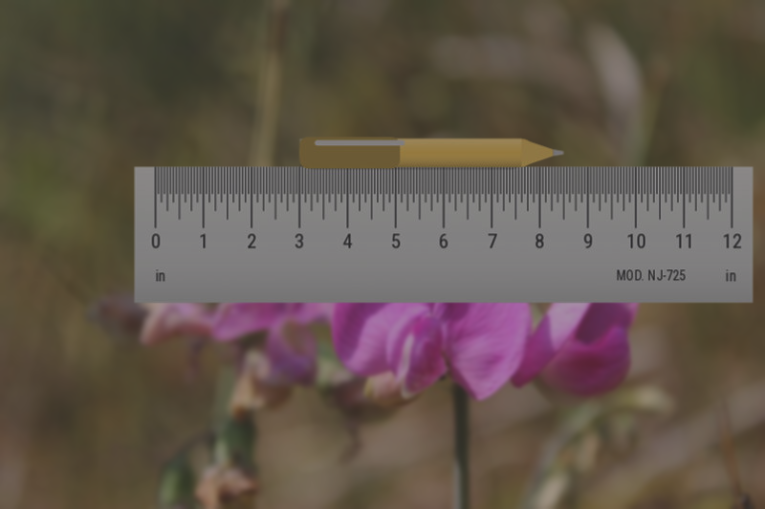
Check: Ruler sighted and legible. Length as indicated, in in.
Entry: 5.5 in
